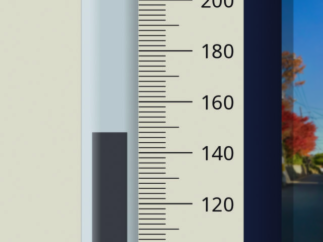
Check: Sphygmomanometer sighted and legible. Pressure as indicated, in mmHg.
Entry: 148 mmHg
